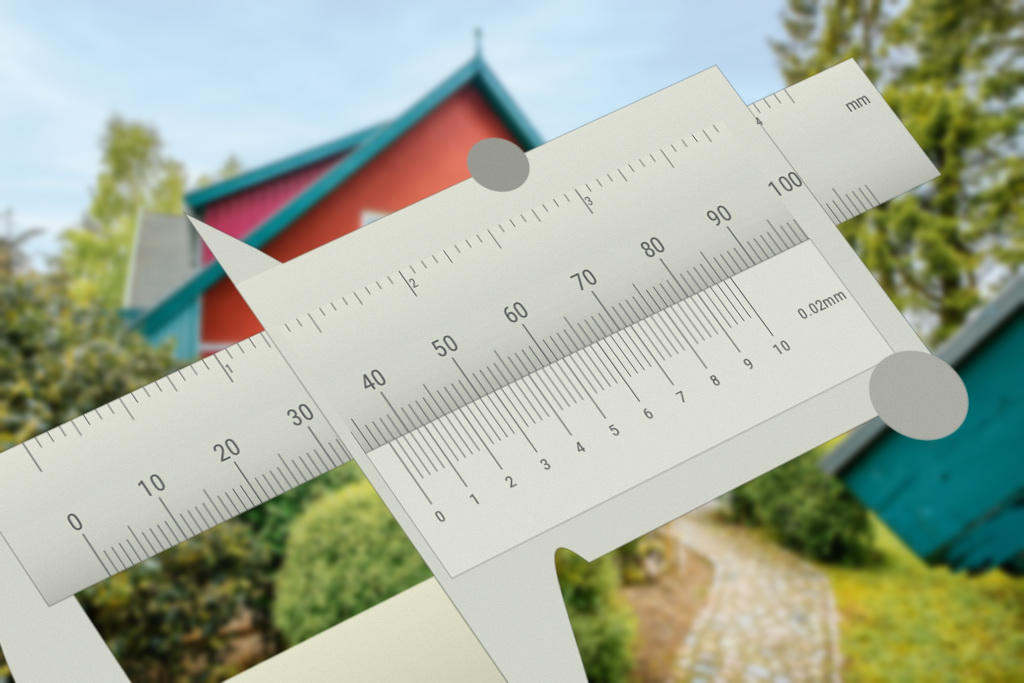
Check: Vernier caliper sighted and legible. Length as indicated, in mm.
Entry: 37.2 mm
